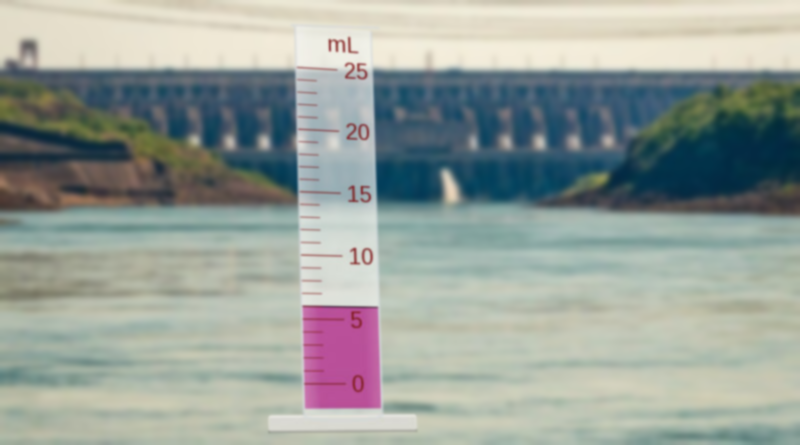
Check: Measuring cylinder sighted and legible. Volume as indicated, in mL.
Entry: 6 mL
